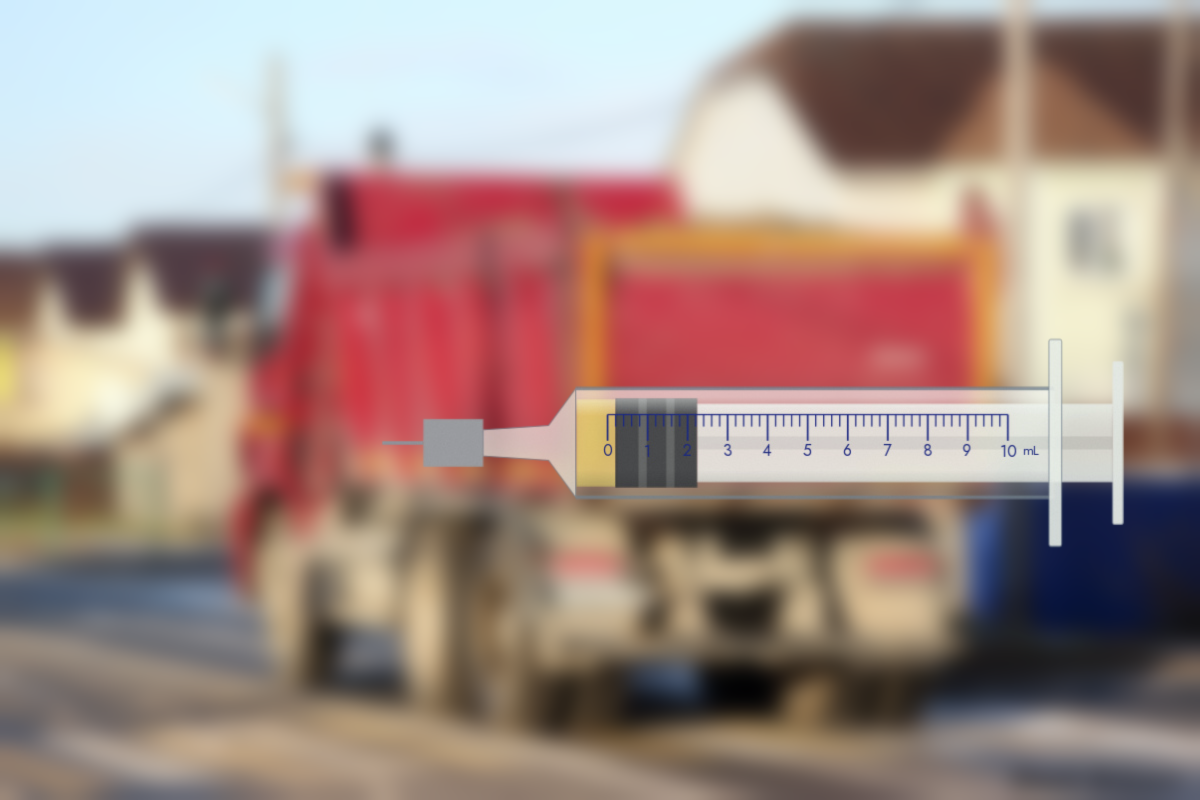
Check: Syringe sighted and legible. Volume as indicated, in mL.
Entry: 0.2 mL
